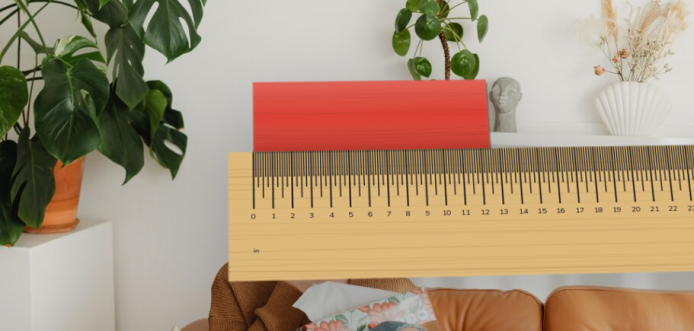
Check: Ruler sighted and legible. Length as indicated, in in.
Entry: 12.5 in
